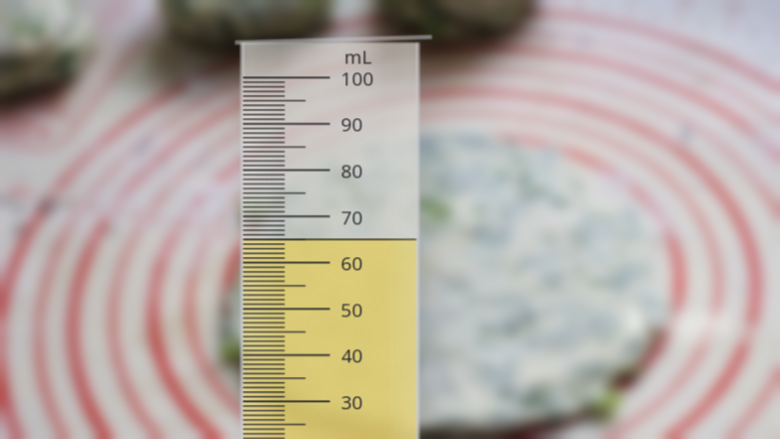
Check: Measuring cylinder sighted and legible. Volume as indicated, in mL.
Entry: 65 mL
